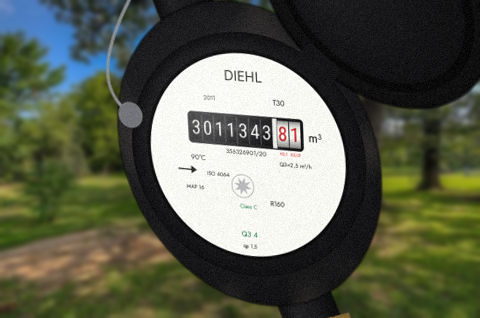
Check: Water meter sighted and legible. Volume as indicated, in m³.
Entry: 3011343.81 m³
